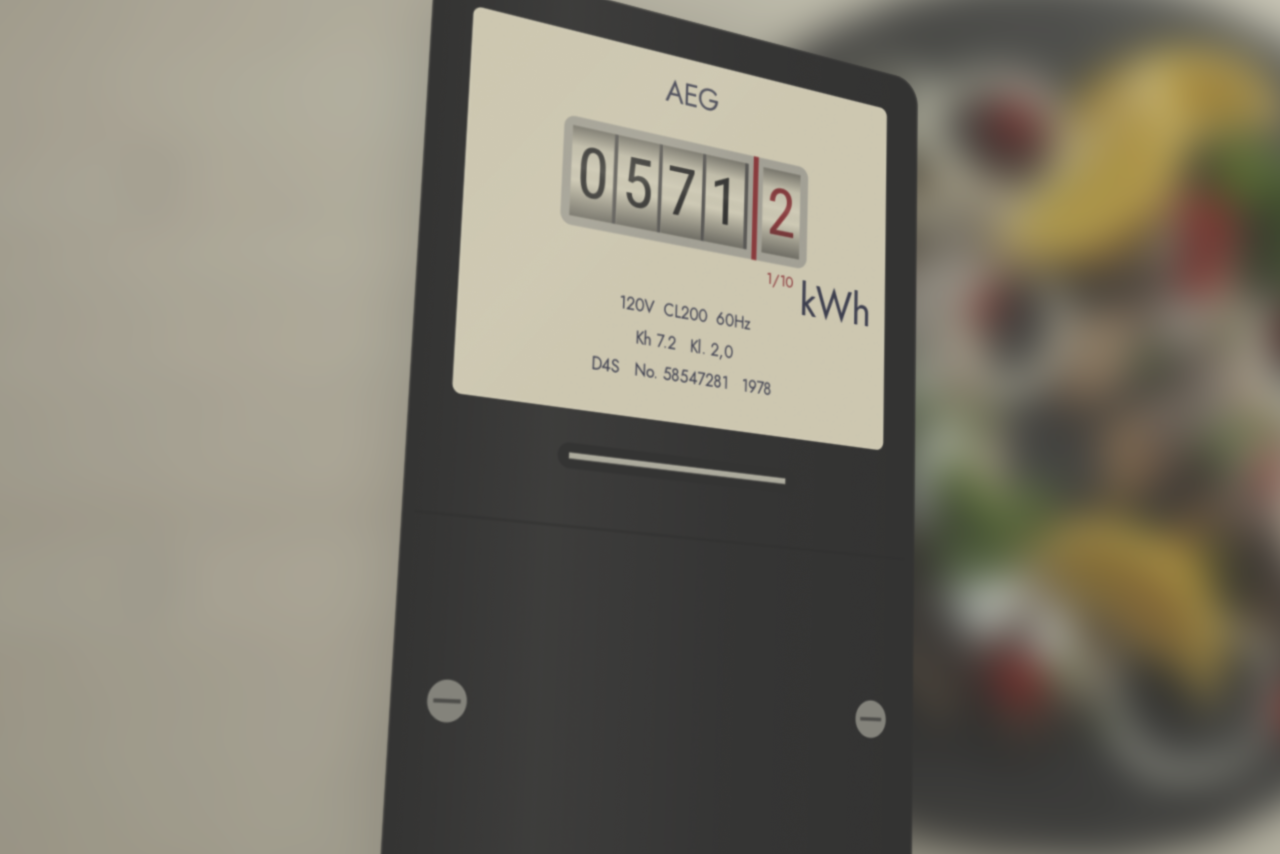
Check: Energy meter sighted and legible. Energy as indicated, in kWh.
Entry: 571.2 kWh
